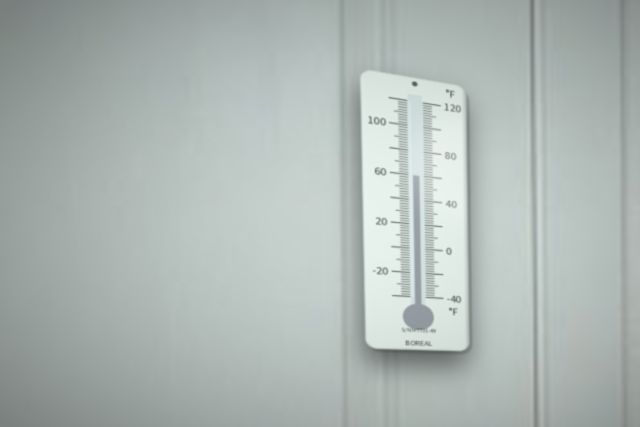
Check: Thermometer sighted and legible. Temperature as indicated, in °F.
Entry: 60 °F
